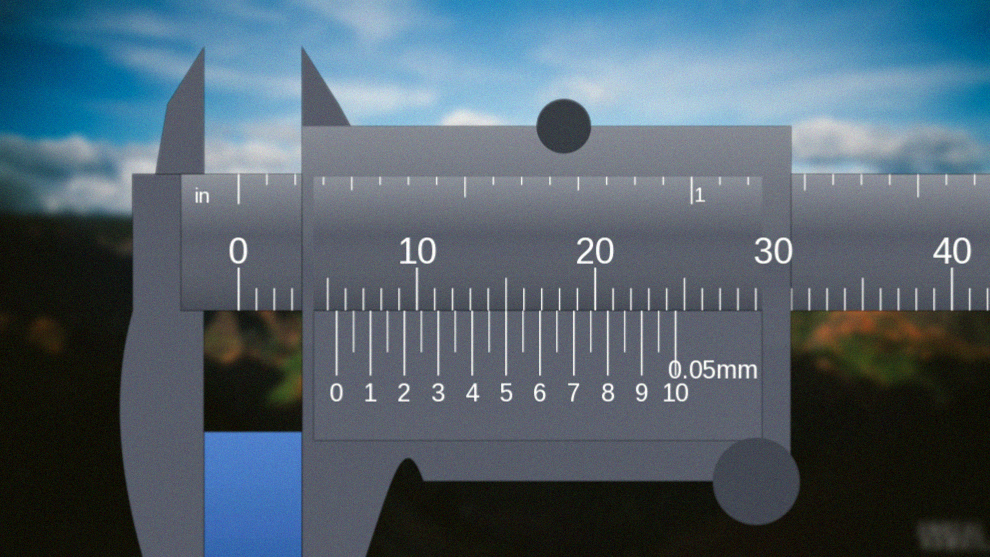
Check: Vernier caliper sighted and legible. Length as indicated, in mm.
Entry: 5.5 mm
